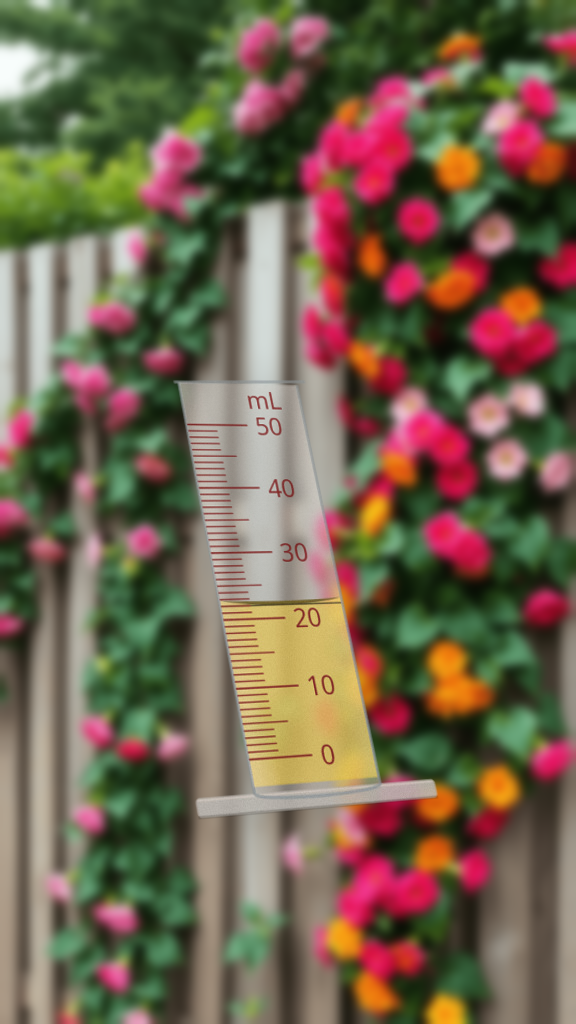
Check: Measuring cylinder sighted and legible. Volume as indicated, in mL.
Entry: 22 mL
